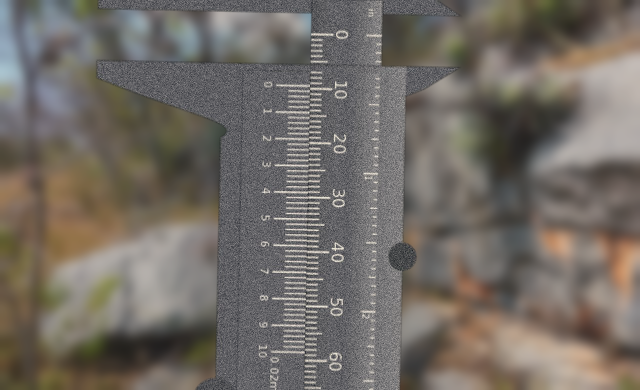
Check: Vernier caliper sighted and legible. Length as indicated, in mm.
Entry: 9.5 mm
